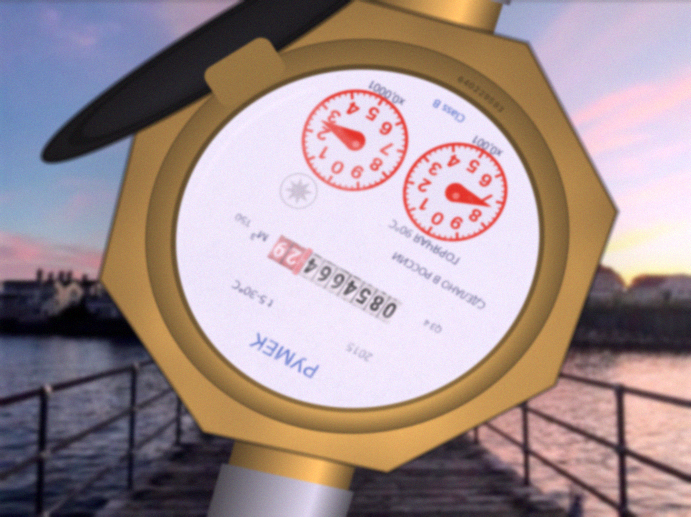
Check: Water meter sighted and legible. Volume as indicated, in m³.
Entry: 854664.2972 m³
